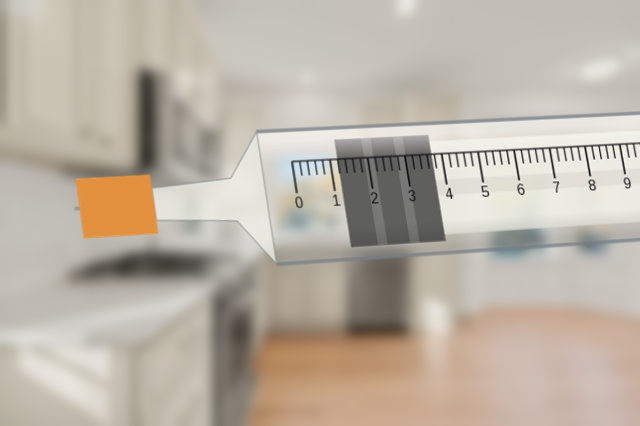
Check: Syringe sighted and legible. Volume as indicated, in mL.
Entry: 1.2 mL
